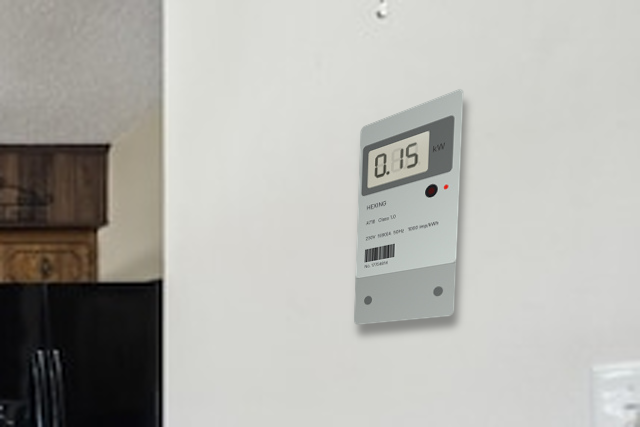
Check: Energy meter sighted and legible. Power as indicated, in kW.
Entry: 0.15 kW
